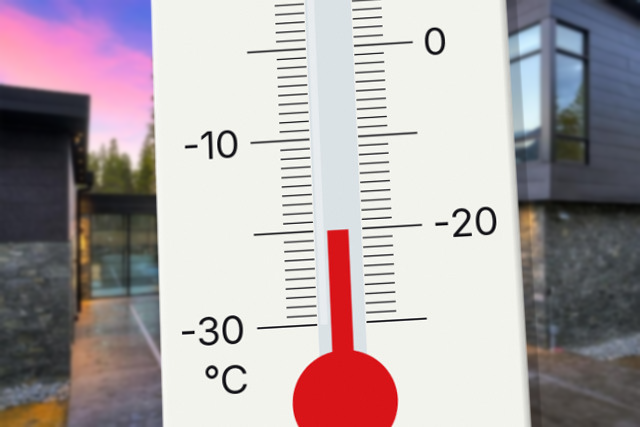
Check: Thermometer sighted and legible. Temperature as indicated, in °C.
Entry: -20 °C
